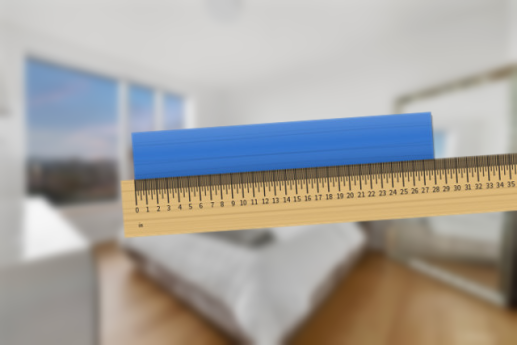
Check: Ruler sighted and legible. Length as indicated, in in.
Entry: 28 in
